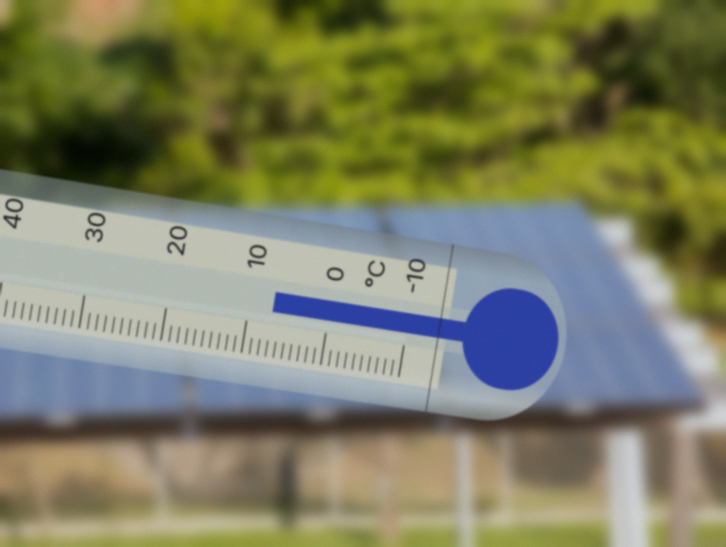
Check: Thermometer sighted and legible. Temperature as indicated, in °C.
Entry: 7 °C
